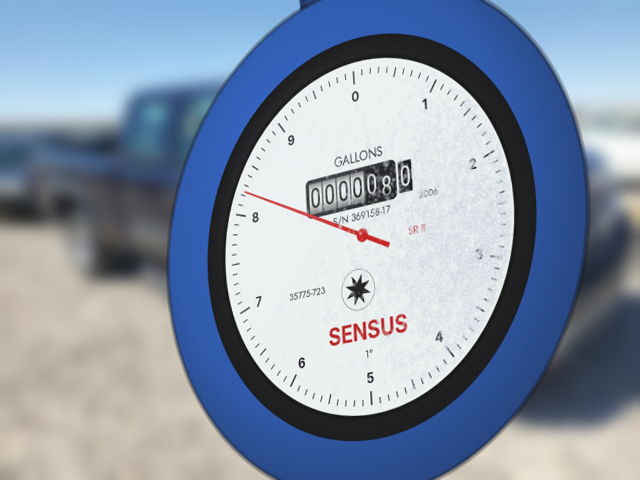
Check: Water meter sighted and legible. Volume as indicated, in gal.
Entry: 78.2 gal
